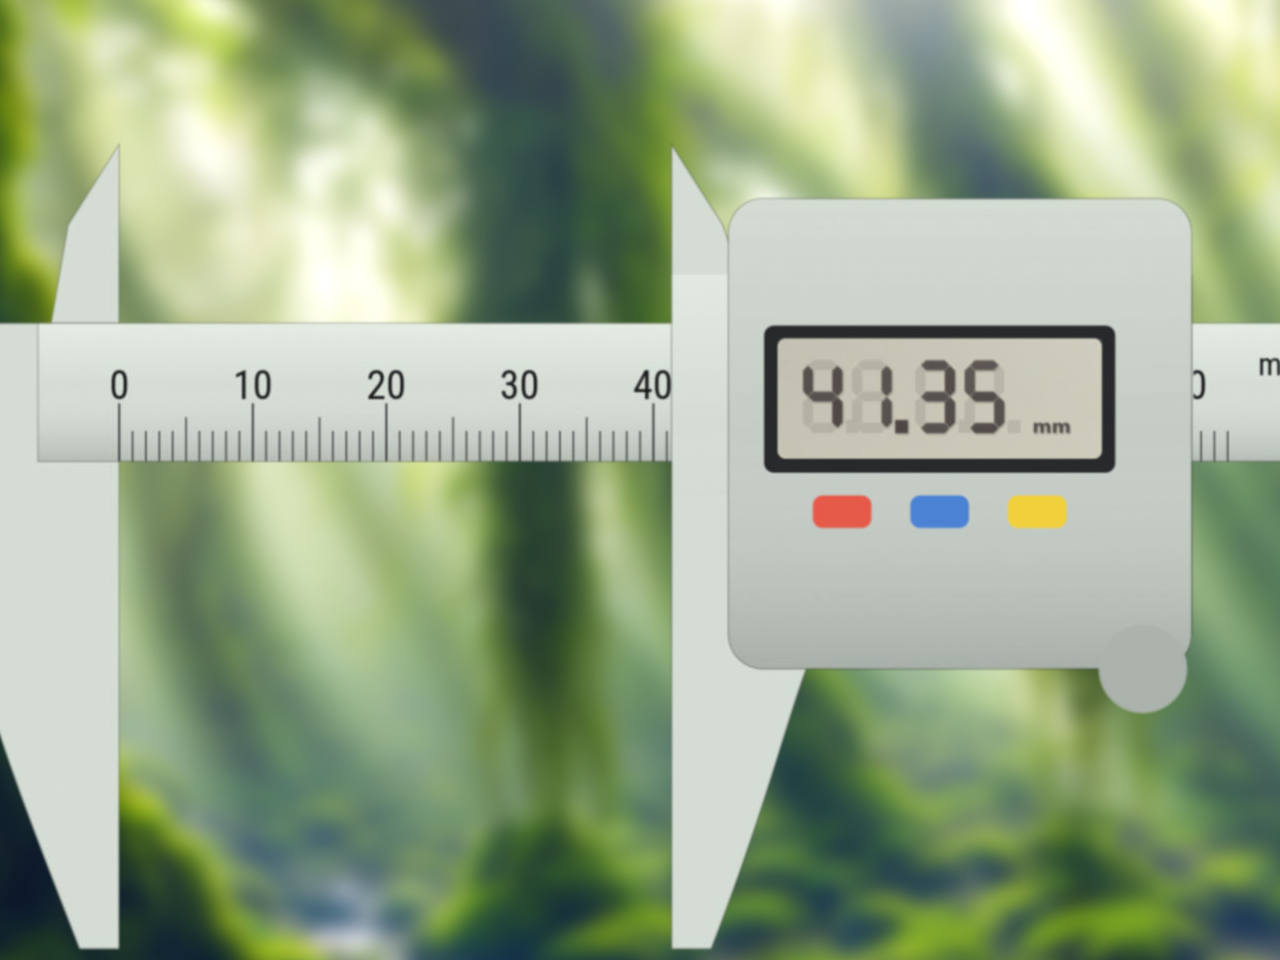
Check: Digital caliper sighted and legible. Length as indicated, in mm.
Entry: 41.35 mm
